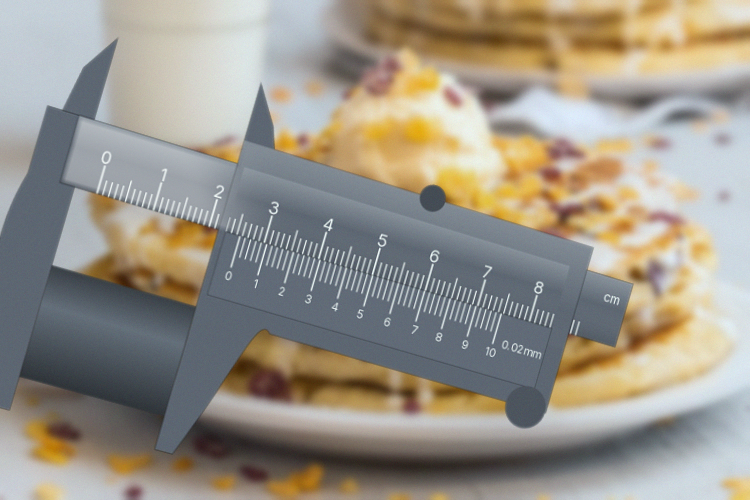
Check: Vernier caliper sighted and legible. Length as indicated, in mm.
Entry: 25.6 mm
